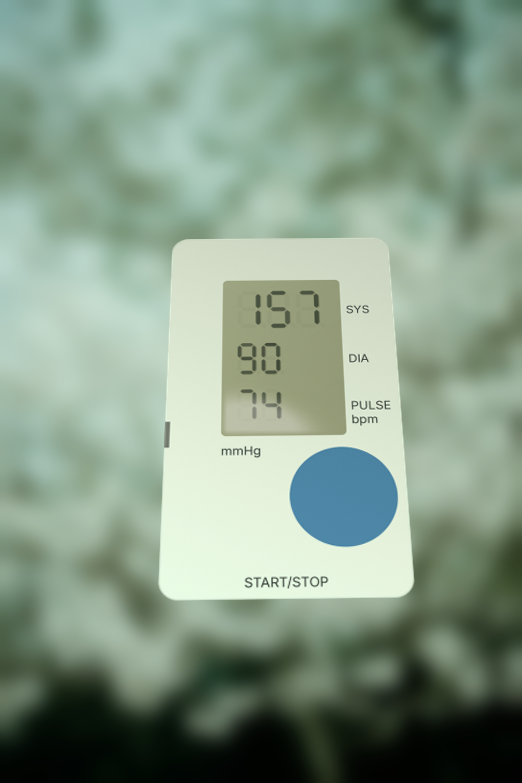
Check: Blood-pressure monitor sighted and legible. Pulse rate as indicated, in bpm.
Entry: 74 bpm
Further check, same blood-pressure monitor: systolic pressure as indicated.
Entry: 157 mmHg
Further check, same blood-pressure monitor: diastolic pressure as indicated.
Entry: 90 mmHg
